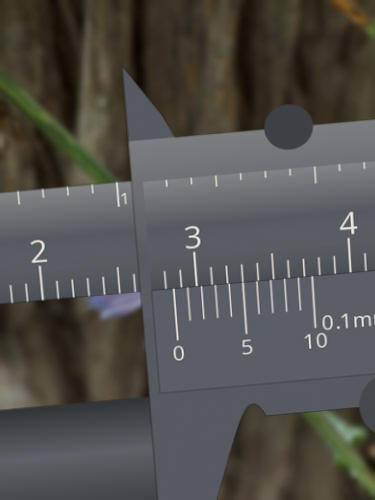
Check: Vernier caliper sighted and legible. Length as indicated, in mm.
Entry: 28.5 mm
